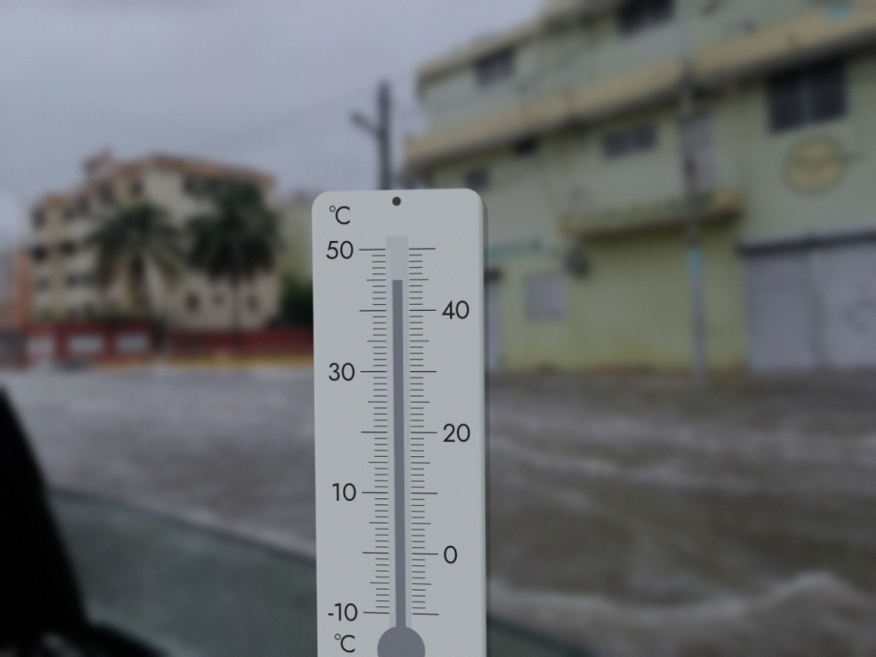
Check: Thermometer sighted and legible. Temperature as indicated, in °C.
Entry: 45 °C
